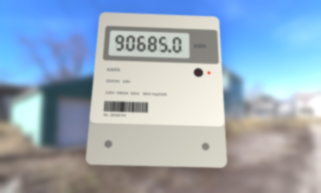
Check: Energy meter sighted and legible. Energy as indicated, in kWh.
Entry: 90685.0 kWh
